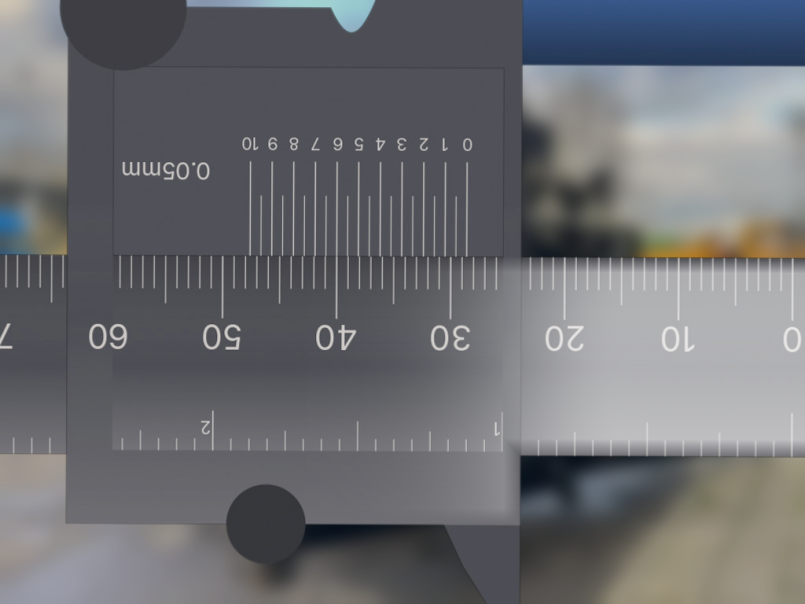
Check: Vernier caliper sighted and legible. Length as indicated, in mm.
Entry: 28.6 mm
